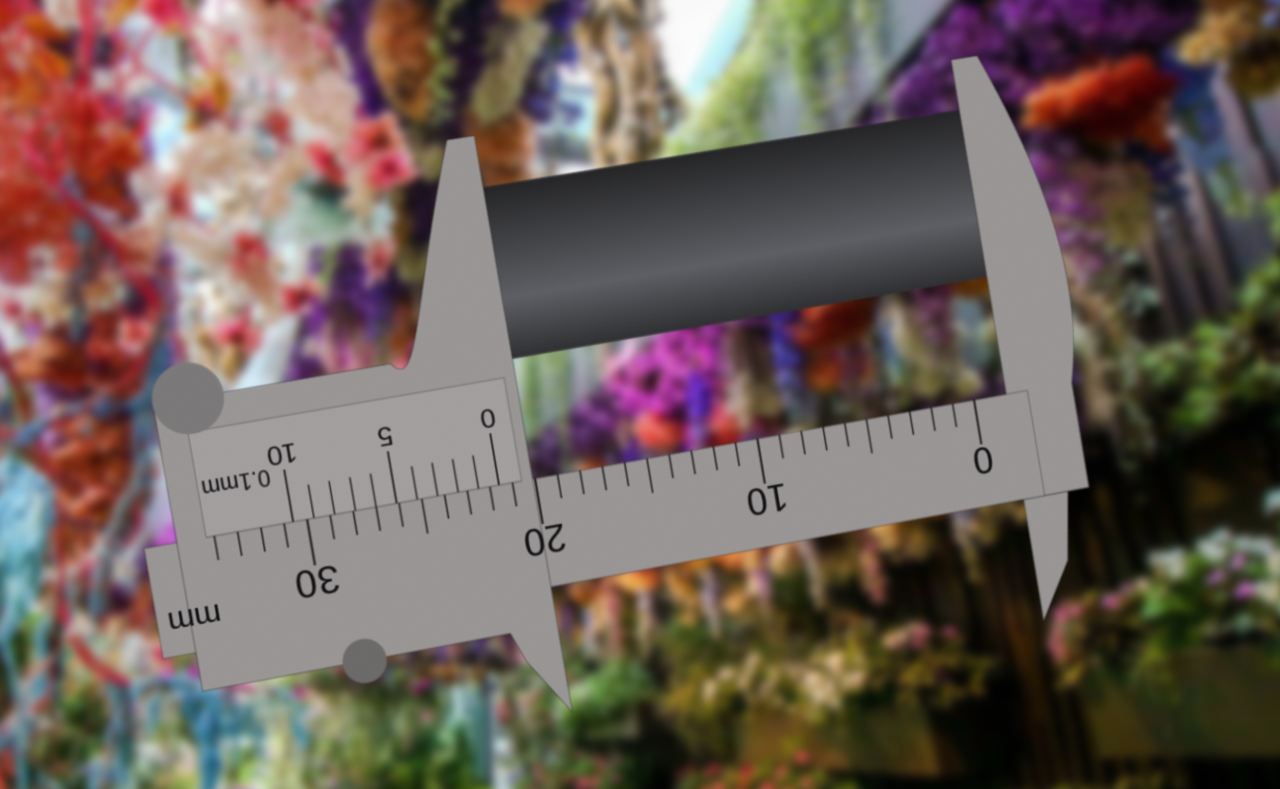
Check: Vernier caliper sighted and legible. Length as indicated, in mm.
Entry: 21.6 mm
